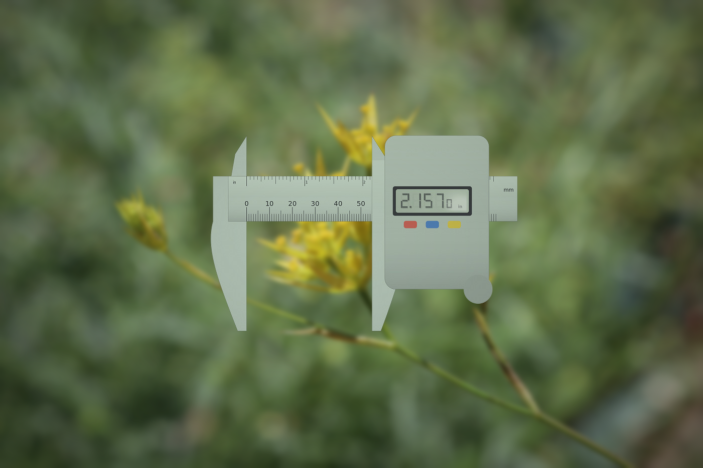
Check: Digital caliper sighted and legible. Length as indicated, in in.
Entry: 2.1570 in
